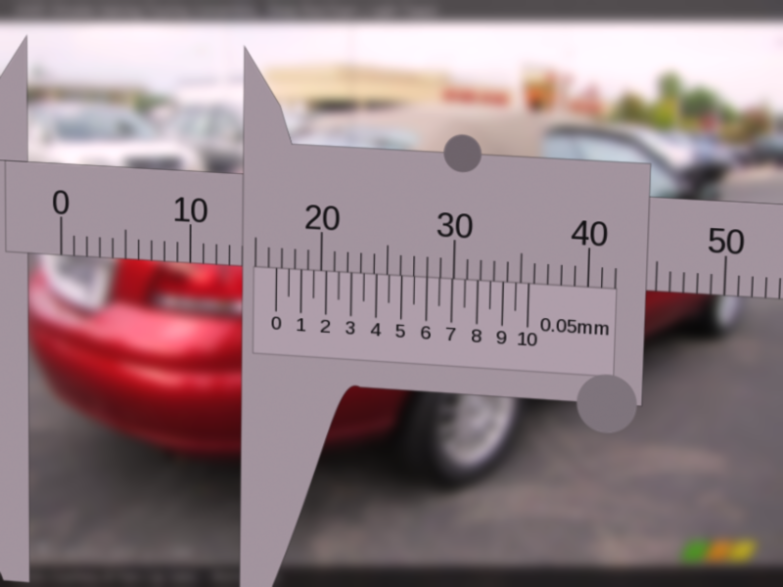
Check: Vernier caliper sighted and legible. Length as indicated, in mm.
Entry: 16.6 mm
